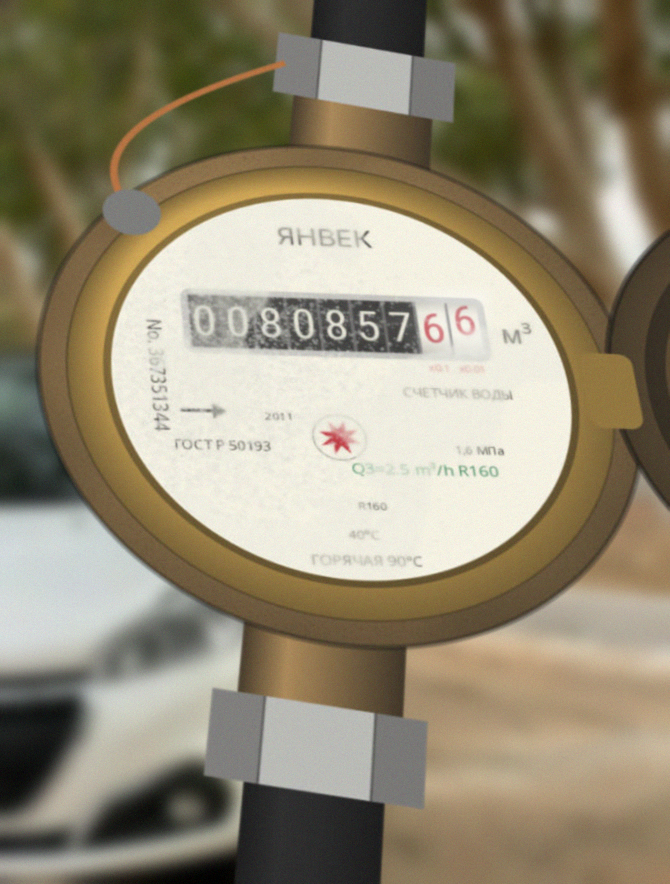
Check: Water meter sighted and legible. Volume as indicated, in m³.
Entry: 80857.66 m³
